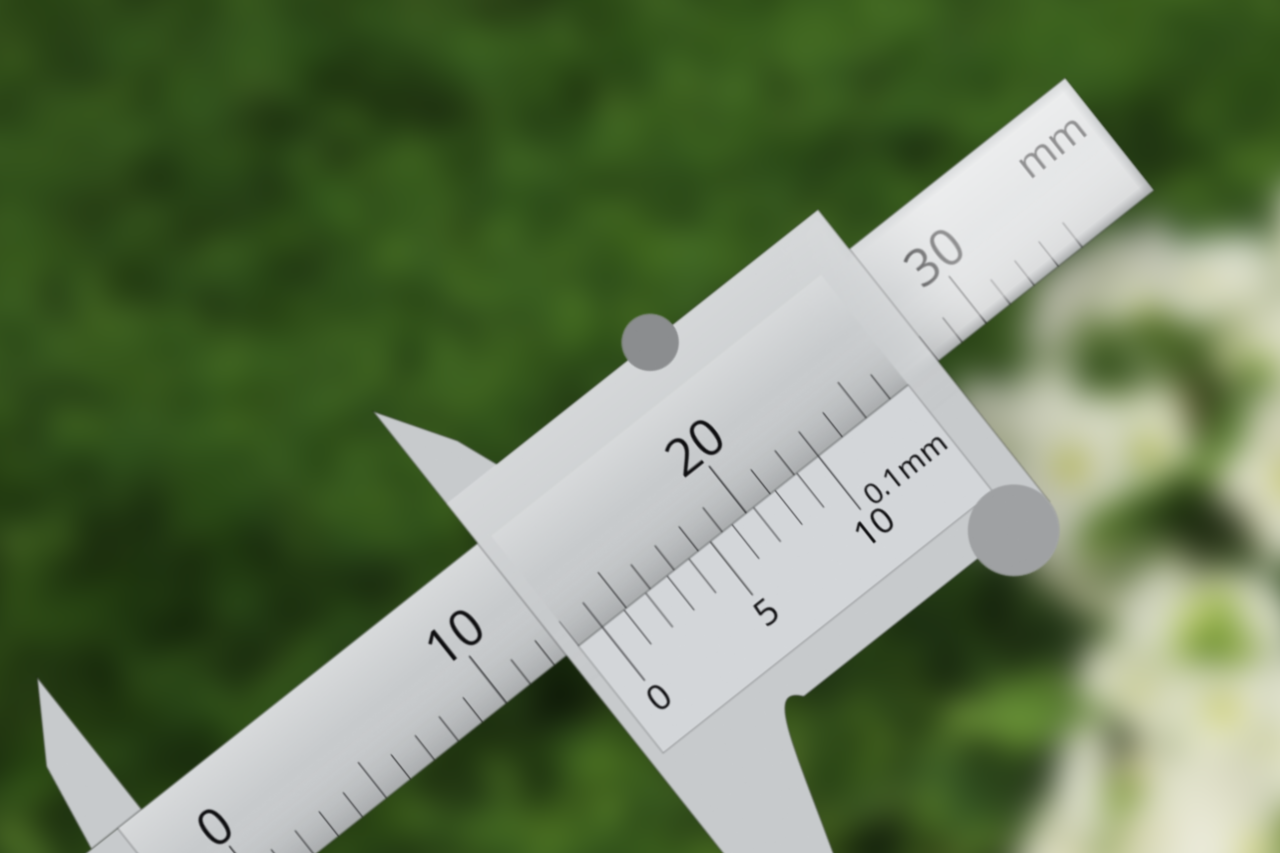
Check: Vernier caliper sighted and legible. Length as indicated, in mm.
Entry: 14.0 mm
